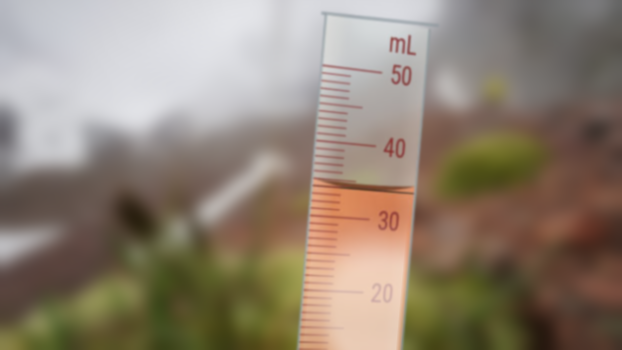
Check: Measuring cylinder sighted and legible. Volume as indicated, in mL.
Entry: 34 mL
